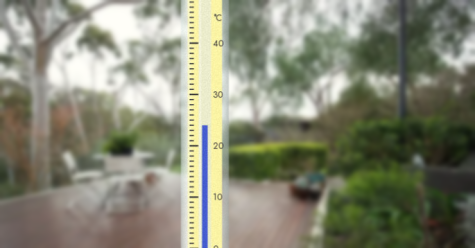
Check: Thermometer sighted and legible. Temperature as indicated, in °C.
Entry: 24 °C
